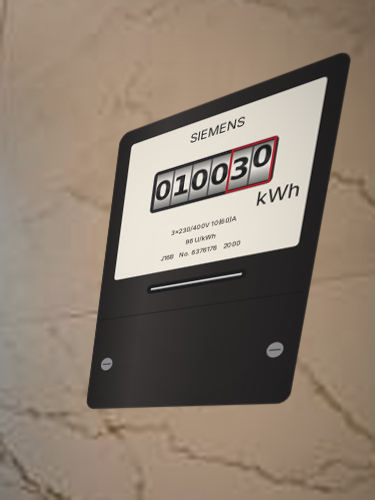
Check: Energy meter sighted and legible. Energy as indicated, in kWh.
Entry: 100.30 kWh
